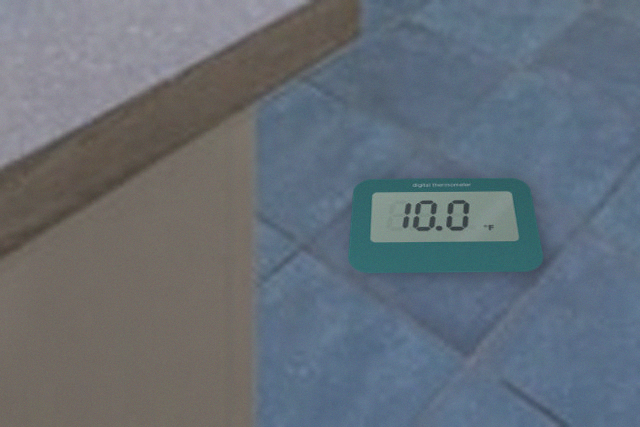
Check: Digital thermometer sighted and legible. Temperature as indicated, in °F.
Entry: 10.0 °F
